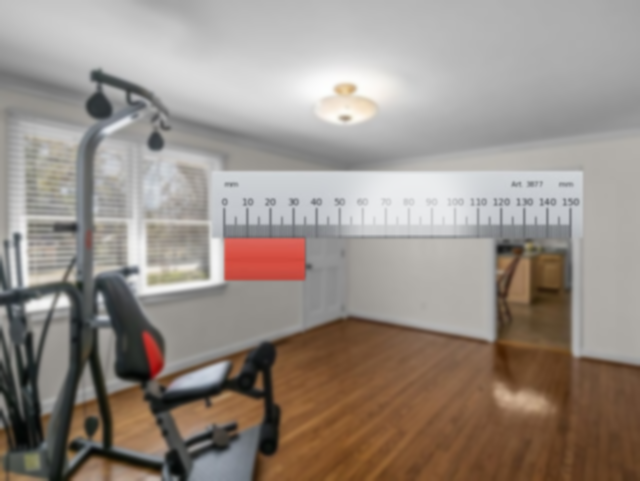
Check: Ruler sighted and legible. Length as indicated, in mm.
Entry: 35 mm
